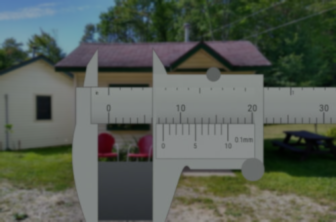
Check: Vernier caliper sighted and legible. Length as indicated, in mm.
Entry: 7.6 mm
